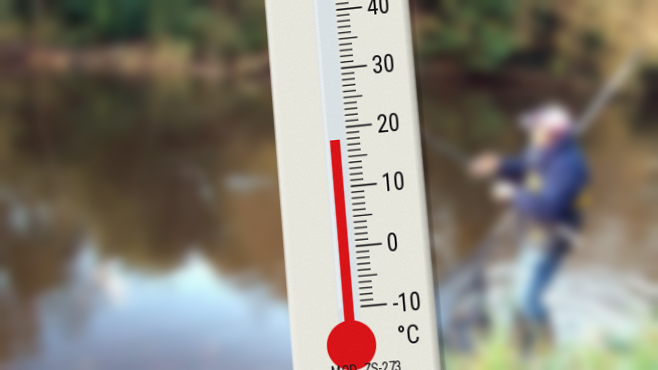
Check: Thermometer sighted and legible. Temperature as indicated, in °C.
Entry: 18 °C
